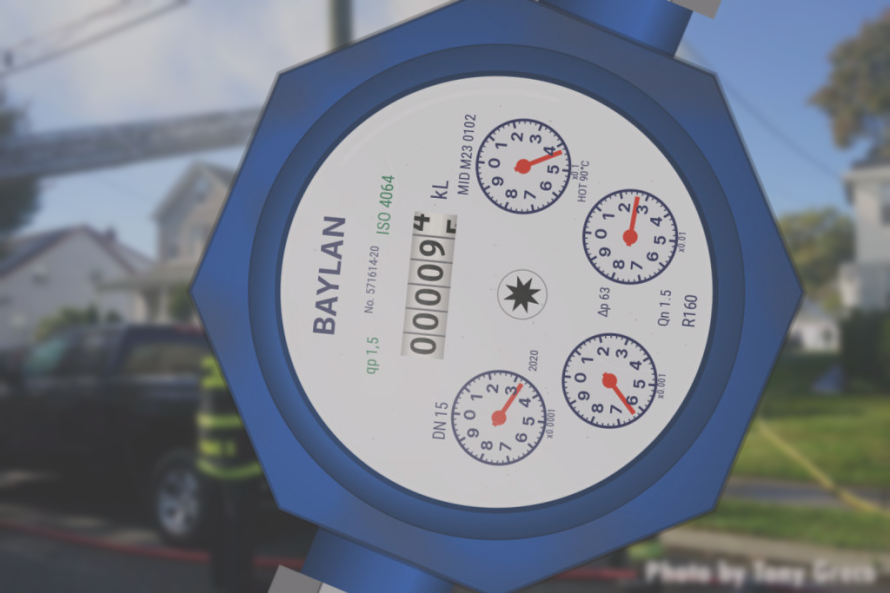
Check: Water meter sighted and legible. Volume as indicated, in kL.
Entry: 94.4263 kL
